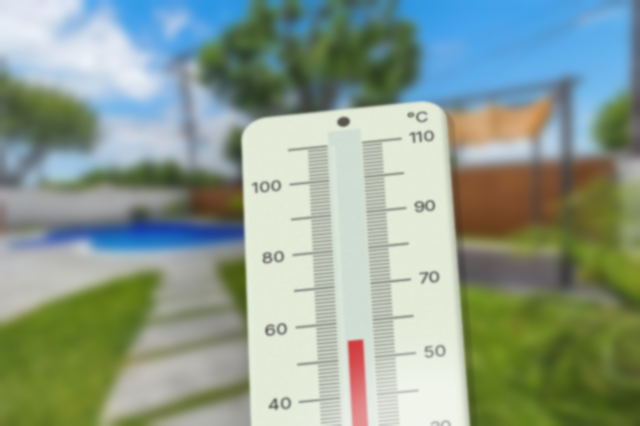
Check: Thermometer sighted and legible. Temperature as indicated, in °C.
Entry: 55 °C
